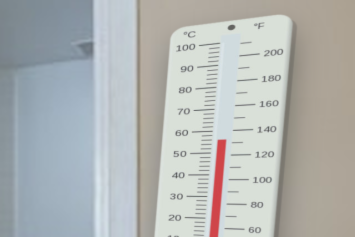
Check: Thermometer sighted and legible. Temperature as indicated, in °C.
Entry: 56 °C
